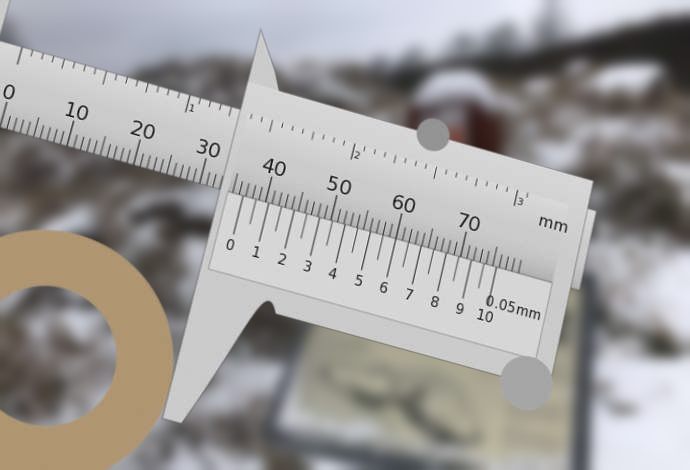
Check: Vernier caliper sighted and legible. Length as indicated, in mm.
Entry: 36.6 mm
